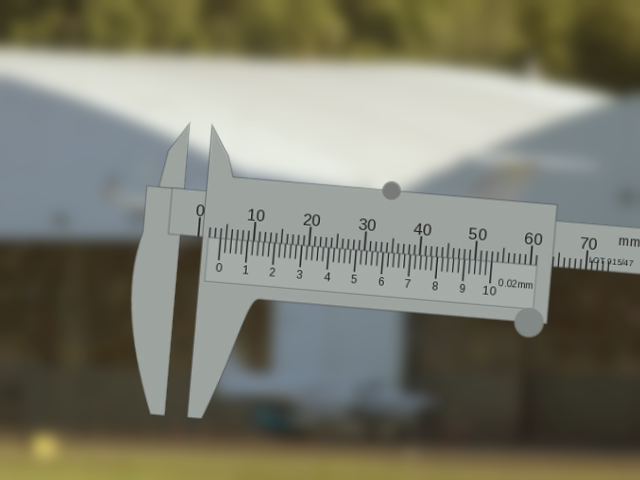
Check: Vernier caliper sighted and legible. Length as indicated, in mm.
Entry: 4.0 mm
